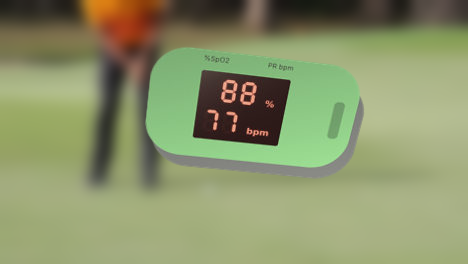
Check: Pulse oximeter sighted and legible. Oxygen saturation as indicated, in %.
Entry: 88 %
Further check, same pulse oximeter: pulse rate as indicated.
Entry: 77 bpm
